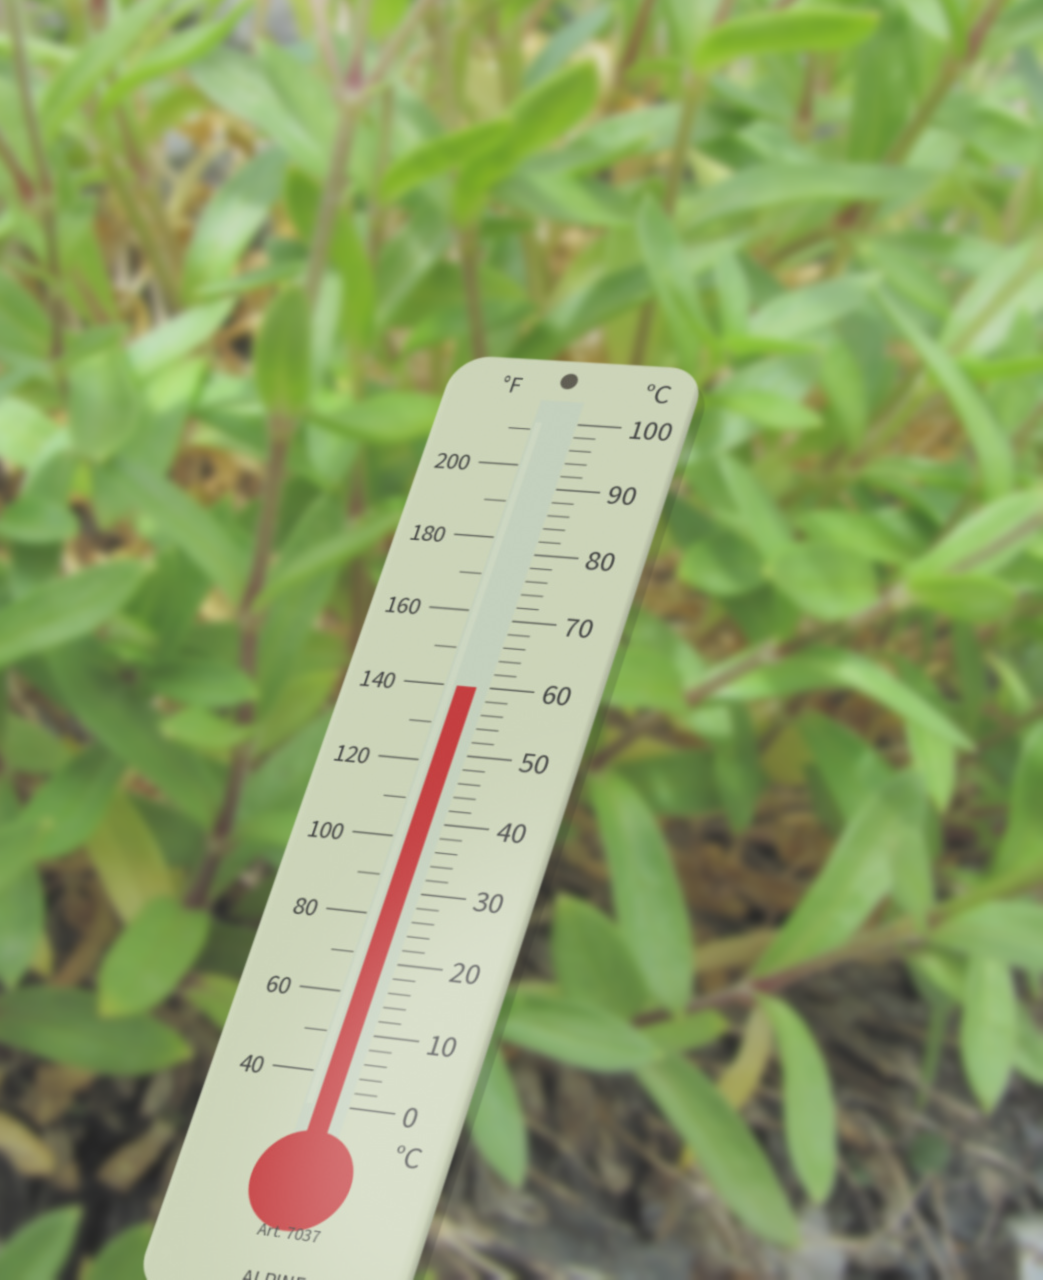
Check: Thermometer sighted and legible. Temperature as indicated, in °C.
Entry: 60 °C
